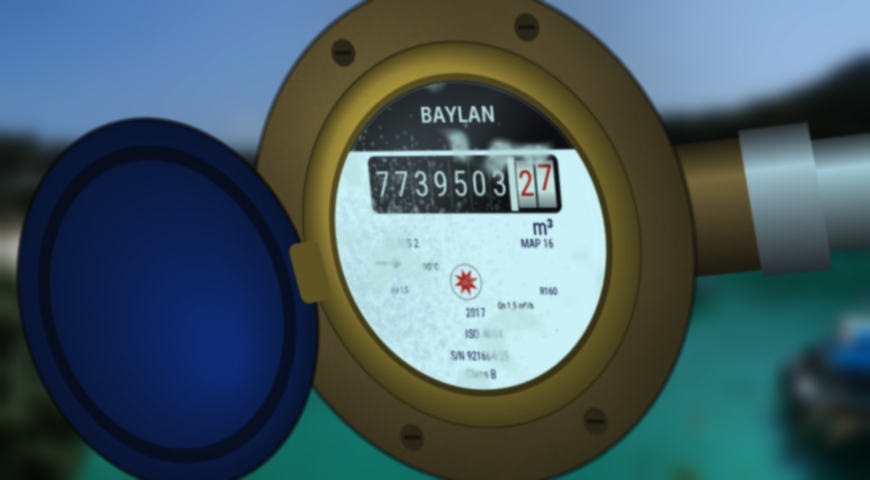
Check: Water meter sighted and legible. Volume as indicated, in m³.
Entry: 7739503.27 m³
